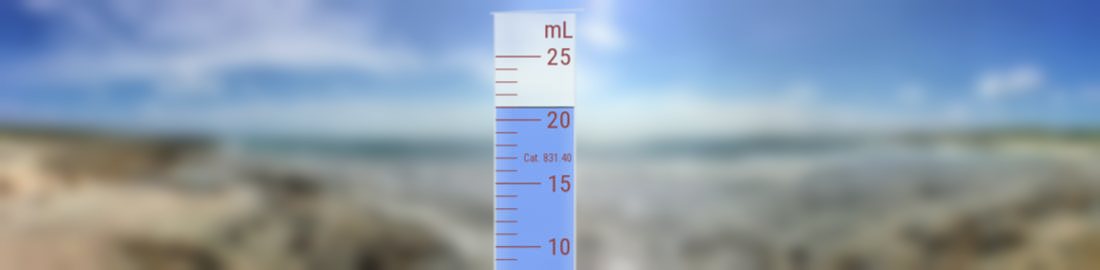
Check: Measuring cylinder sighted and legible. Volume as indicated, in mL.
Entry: 21 mL
